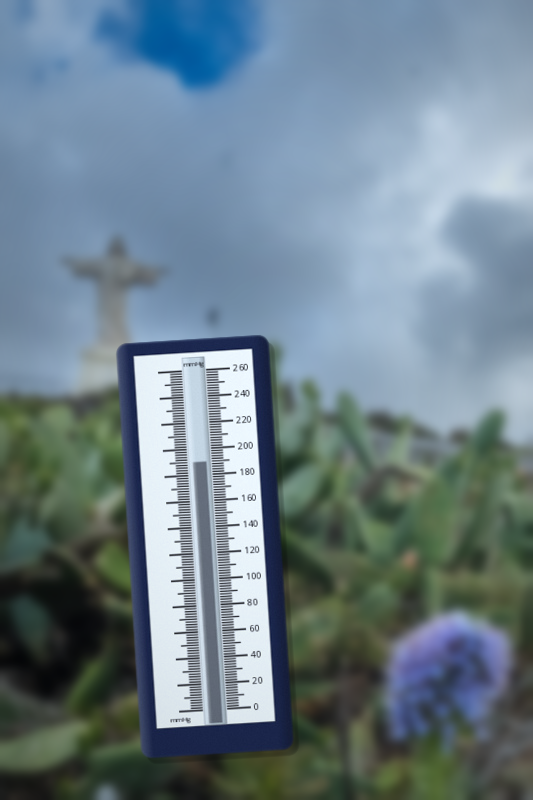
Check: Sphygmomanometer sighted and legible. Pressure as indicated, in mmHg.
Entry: 190 mmHg
